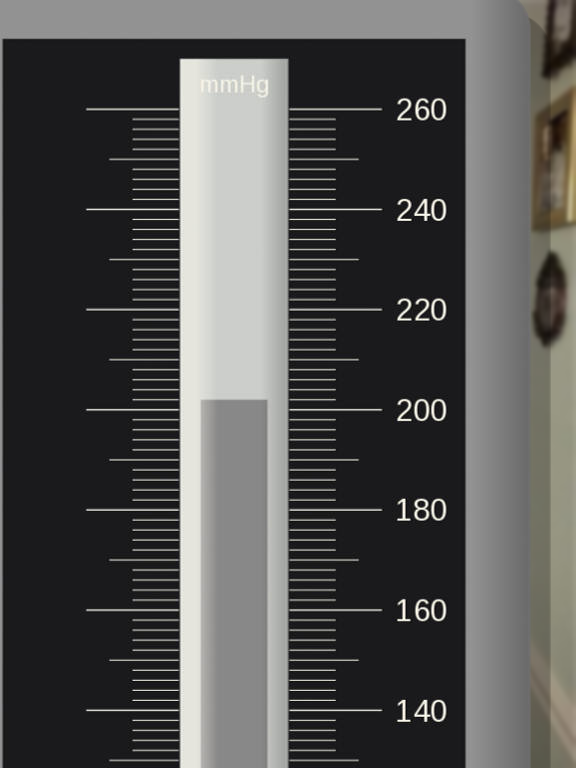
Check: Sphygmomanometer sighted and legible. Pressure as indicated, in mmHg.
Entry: 202 mmHg
